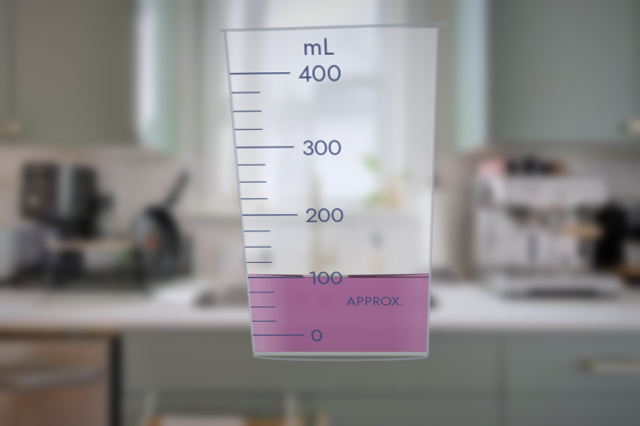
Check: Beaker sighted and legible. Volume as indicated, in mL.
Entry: 100 mL
